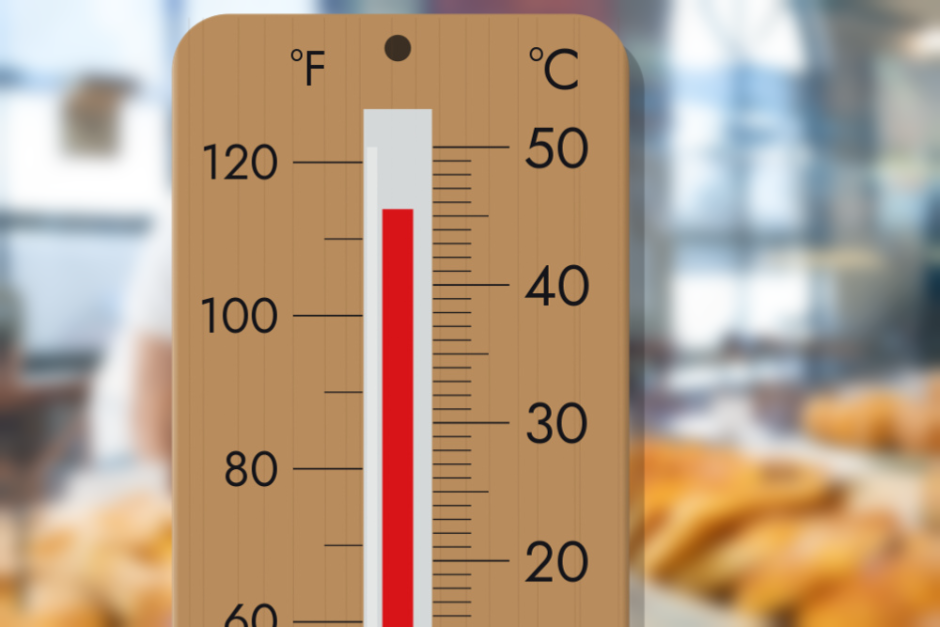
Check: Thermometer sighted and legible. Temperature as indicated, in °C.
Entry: 45.5 °C
